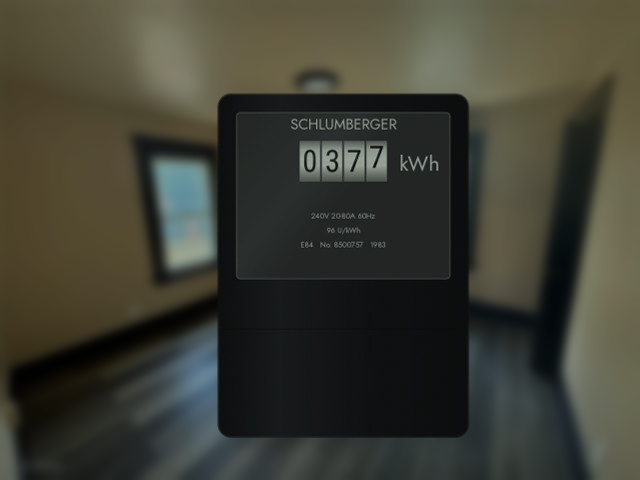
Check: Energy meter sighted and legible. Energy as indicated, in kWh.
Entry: 377 kWh
